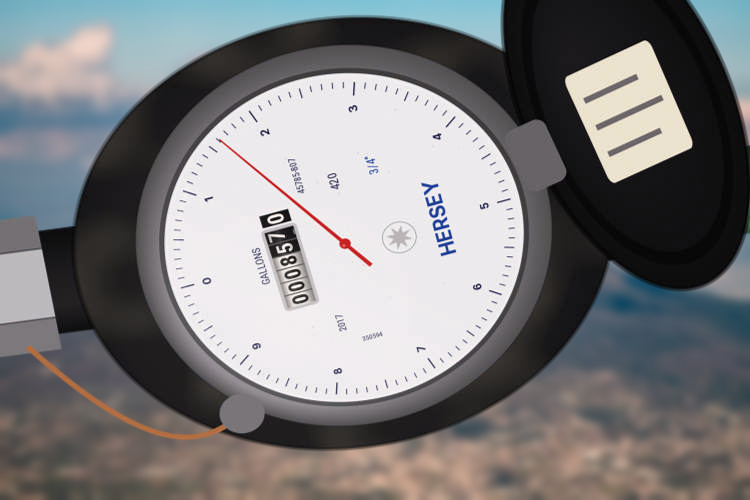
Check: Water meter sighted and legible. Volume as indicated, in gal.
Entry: 8571.6 gal
